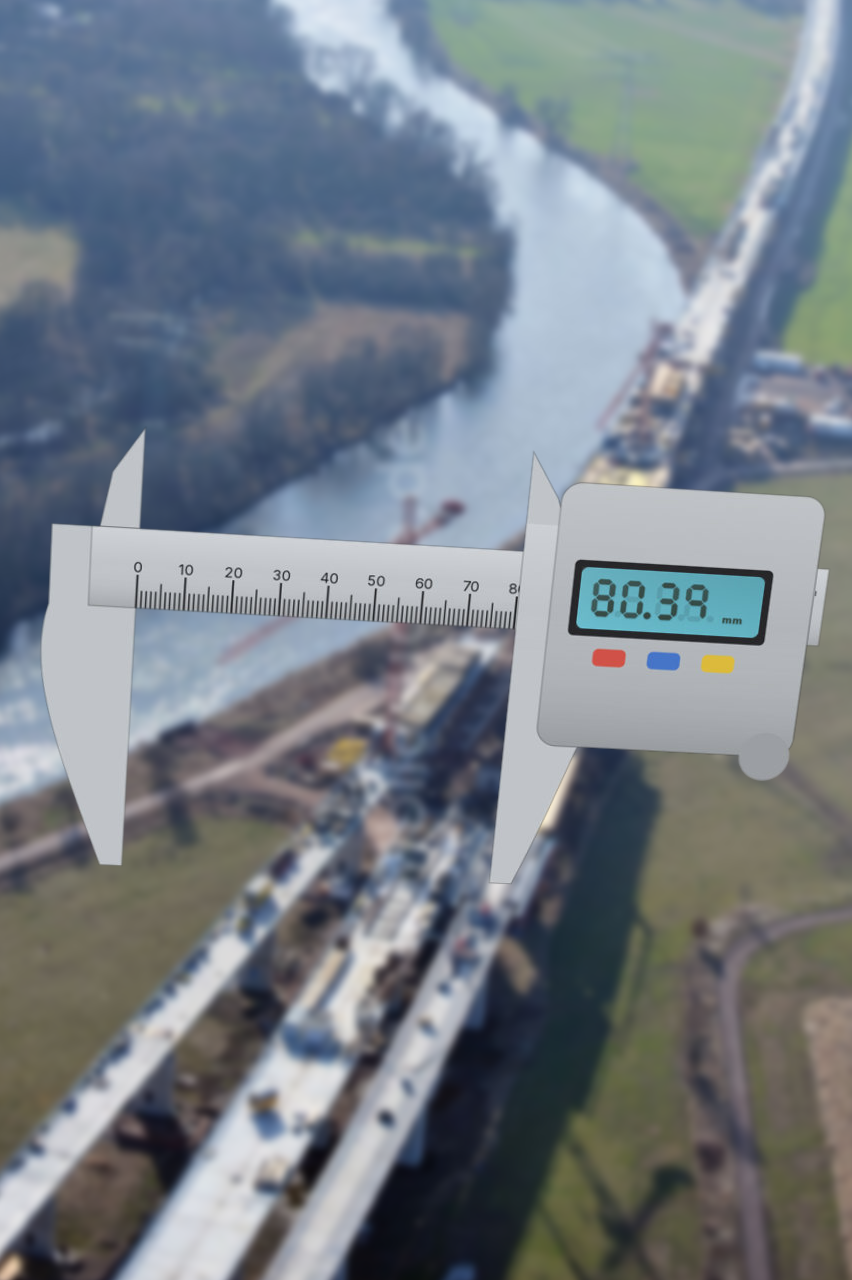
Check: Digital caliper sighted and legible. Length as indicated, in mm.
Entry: 80.39 mm
